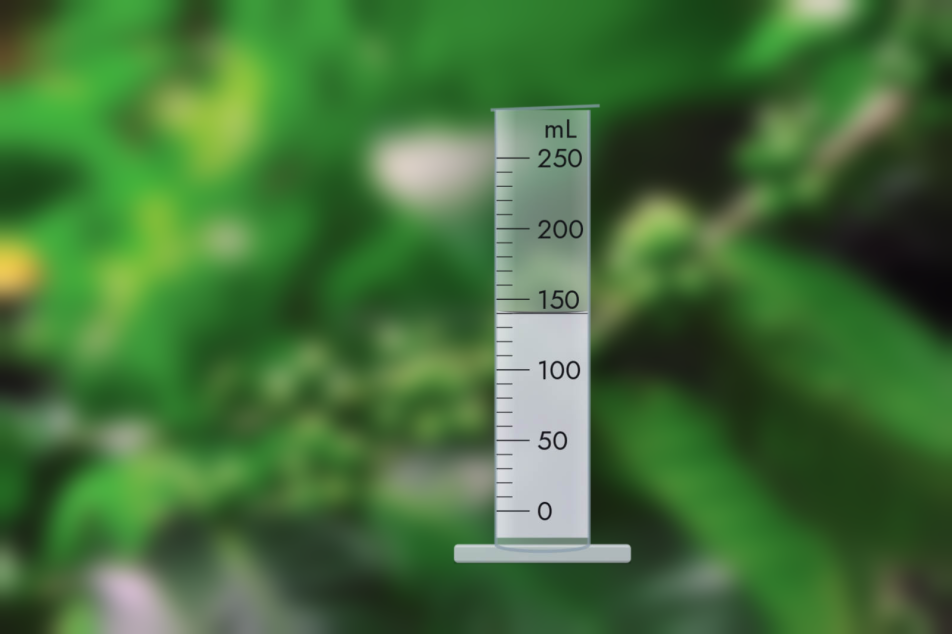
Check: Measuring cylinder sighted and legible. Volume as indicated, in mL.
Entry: 140 mL
